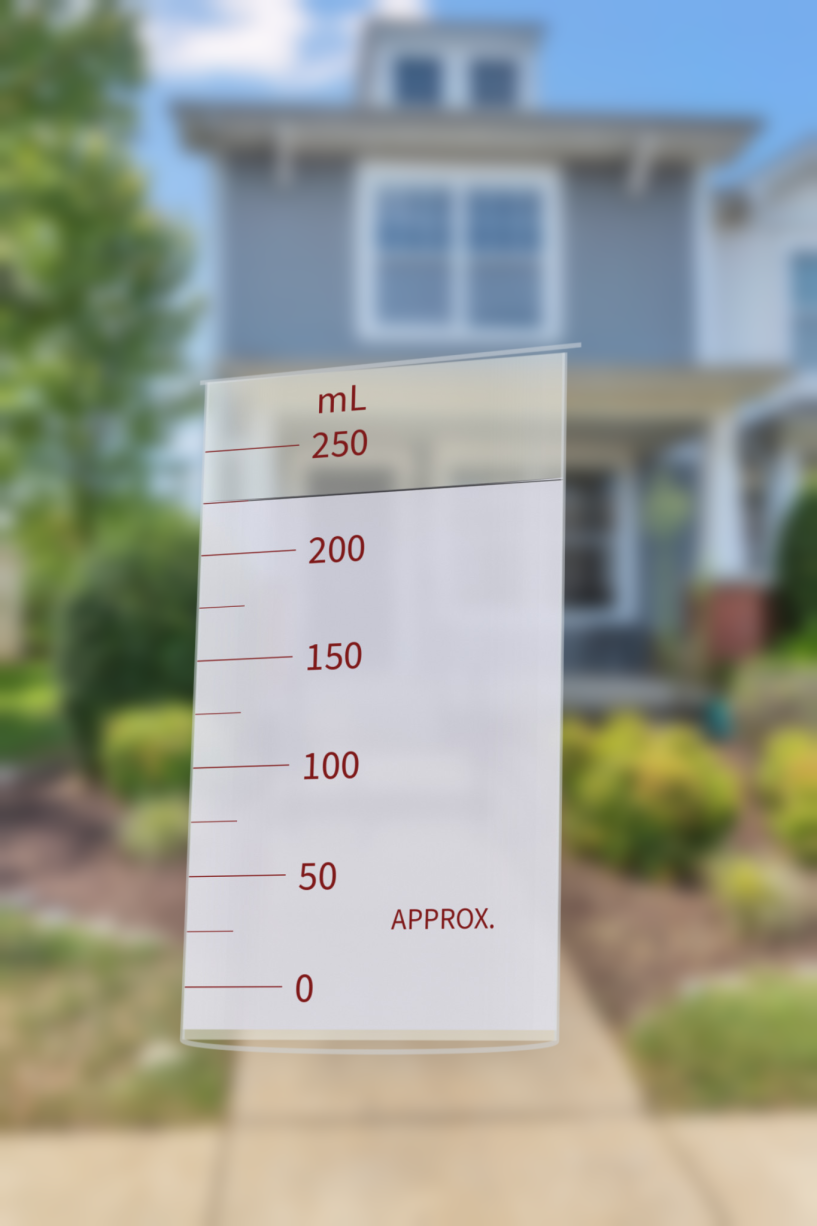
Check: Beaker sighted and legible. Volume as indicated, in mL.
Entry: 225 mL
